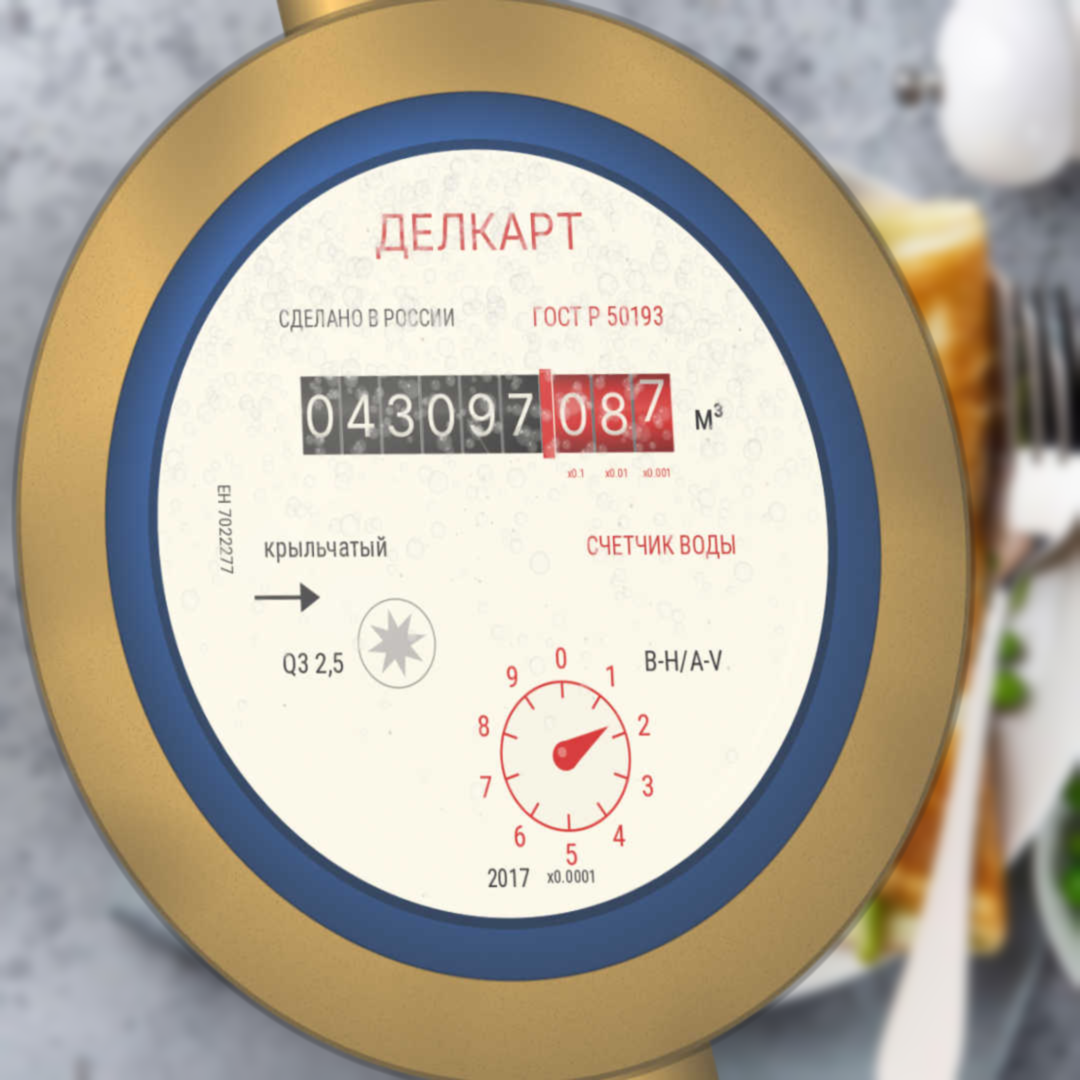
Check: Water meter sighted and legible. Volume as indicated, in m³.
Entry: 43097.0871 m³
